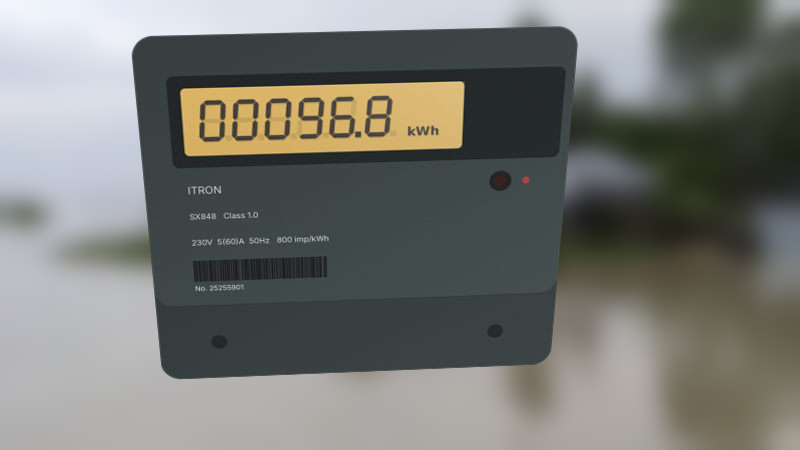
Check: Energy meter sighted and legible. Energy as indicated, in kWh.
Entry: 96.8 kWh
